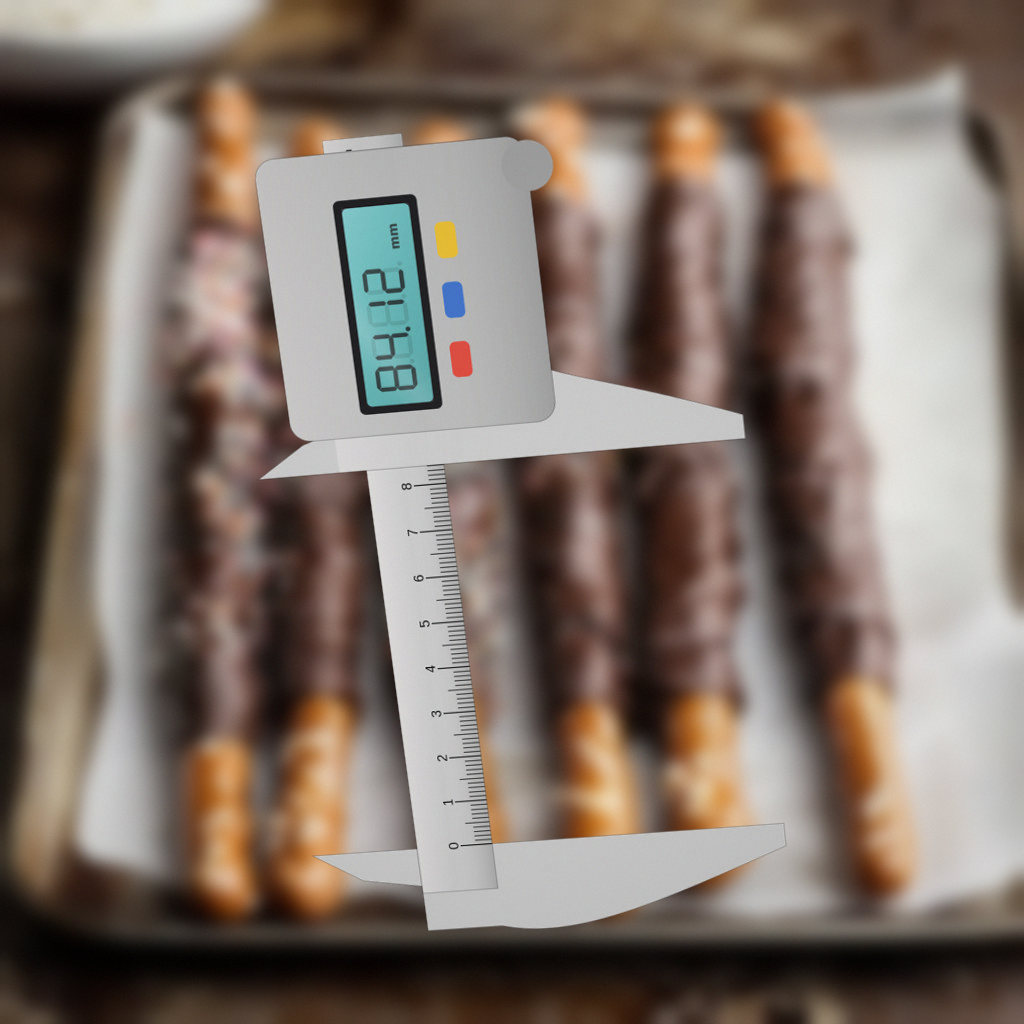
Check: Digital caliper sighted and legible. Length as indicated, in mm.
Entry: 84.12 mm
